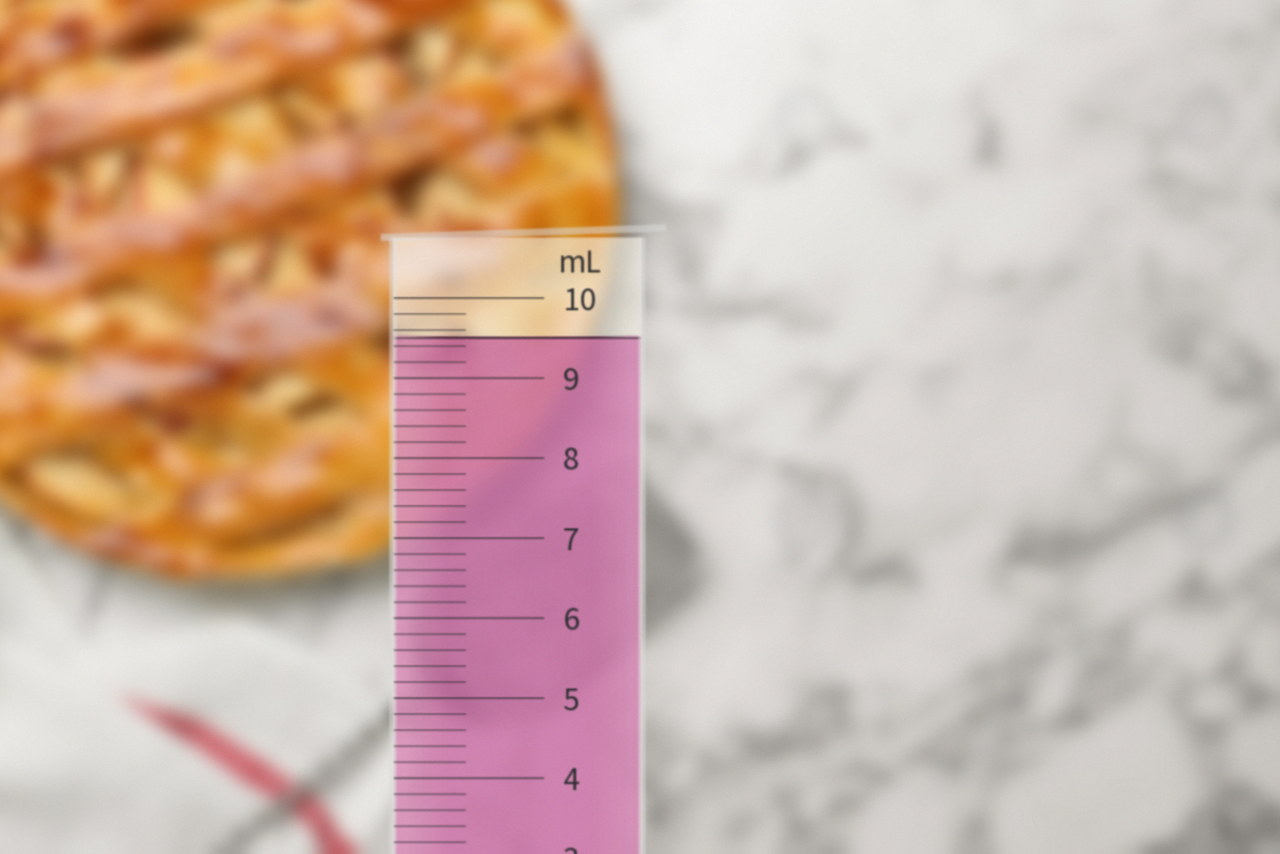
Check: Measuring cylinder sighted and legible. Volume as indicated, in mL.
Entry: 9.5 mL
